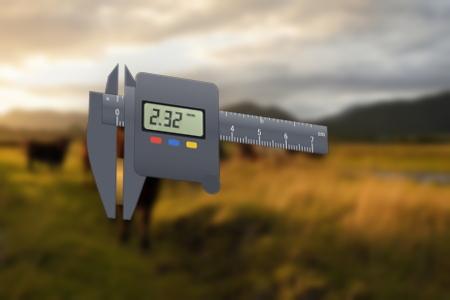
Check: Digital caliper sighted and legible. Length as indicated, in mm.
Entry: 2.32 mm
